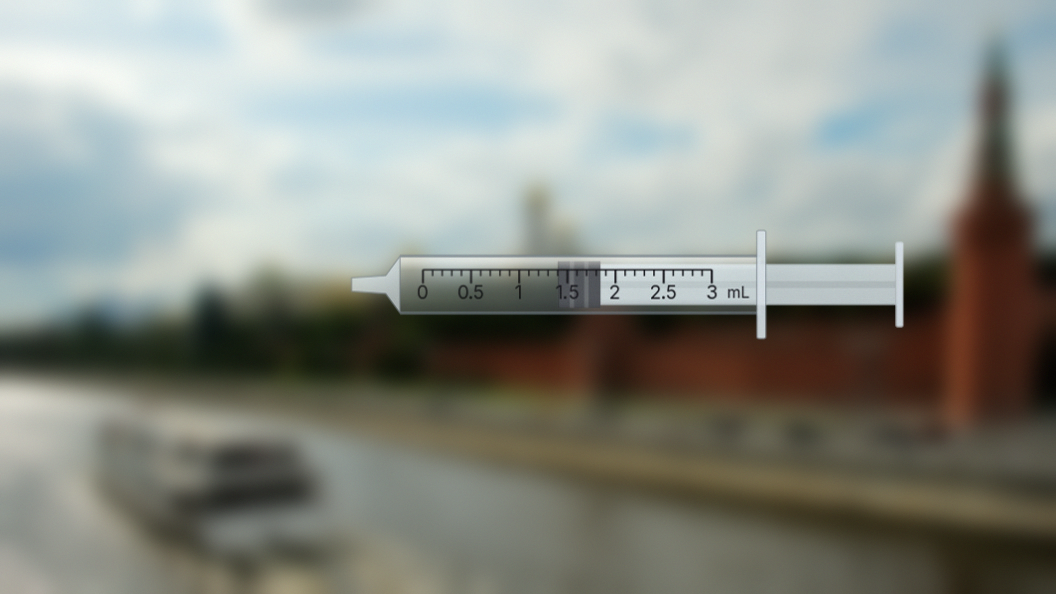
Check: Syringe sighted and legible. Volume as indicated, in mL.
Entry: 1.4 mL
